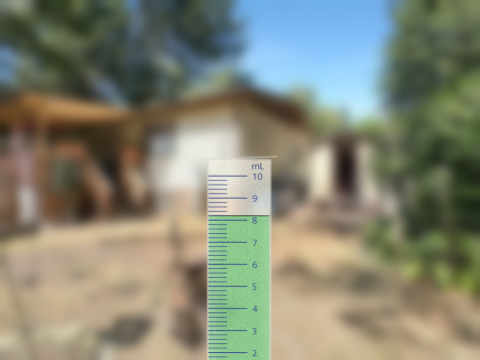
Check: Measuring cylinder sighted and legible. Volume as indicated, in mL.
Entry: 8.2 mL
